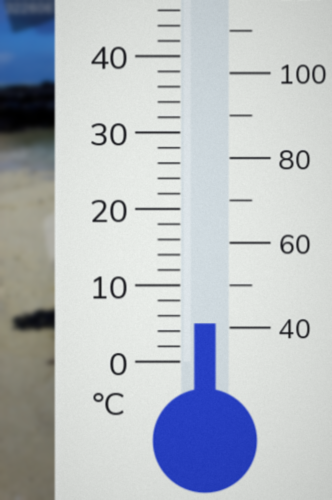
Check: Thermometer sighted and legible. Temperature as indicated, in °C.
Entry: 5 °C
